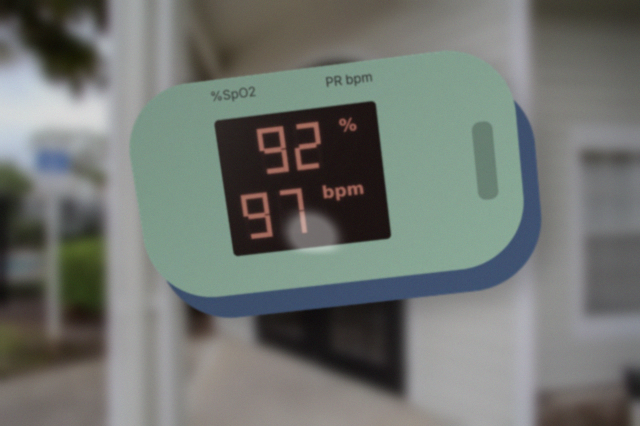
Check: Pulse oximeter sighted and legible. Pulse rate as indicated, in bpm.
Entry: 97 bpm
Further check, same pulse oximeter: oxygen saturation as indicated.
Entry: 92 %
